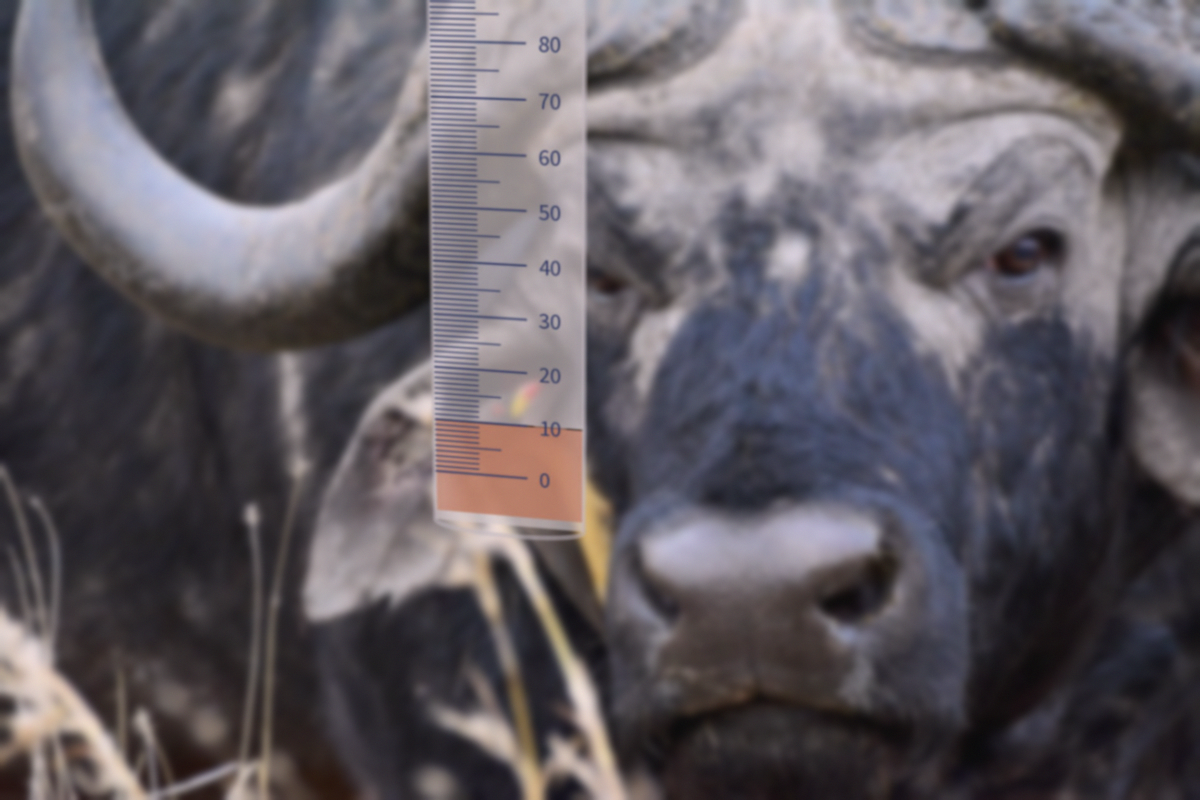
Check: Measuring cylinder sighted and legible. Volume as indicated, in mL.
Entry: 10 mL
